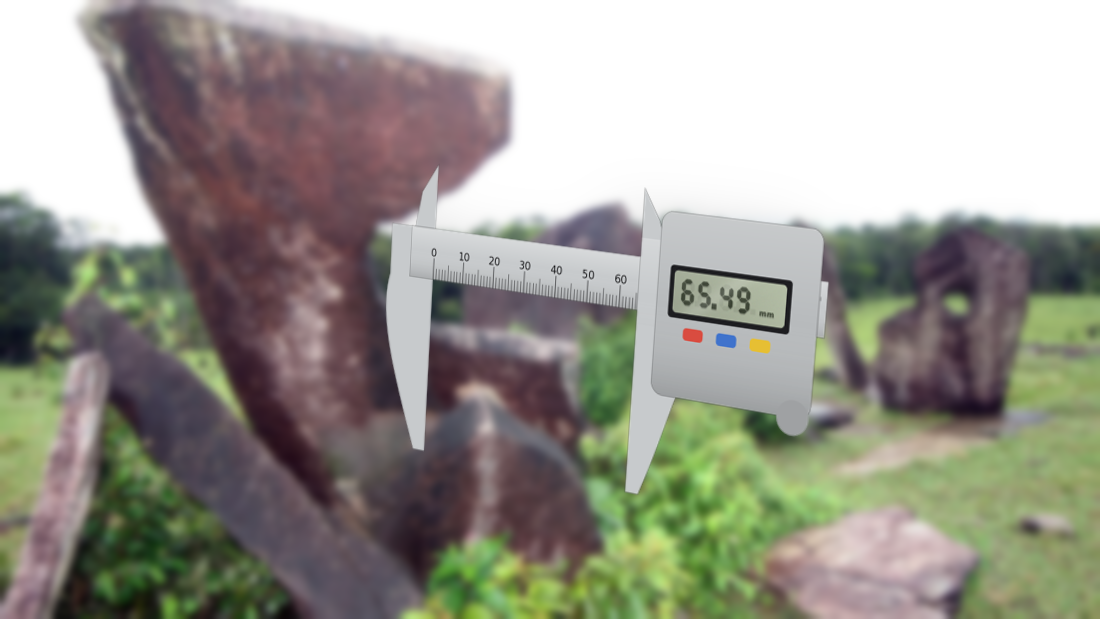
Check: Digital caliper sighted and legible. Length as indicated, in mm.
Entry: 65.49 mm
